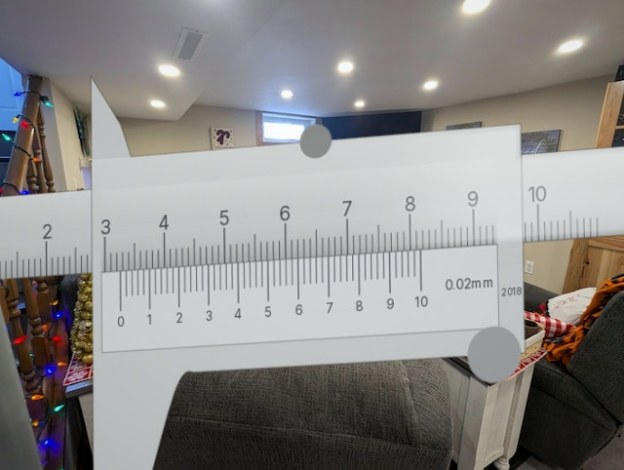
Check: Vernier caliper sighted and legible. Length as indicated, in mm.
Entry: 32.6 mm
